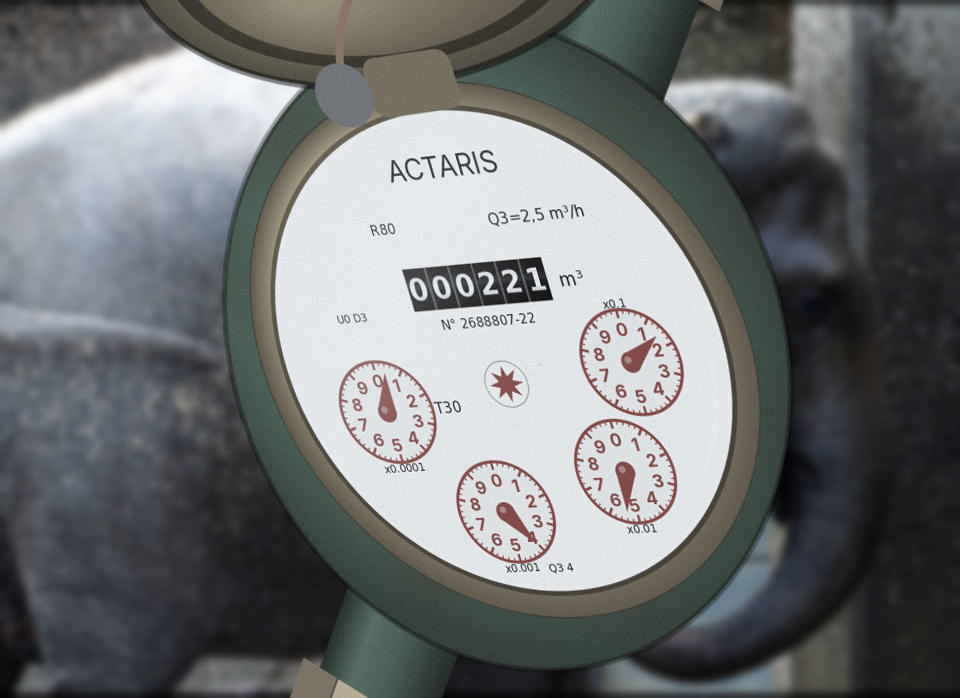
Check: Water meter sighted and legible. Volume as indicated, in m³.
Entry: 221.1540 m³
